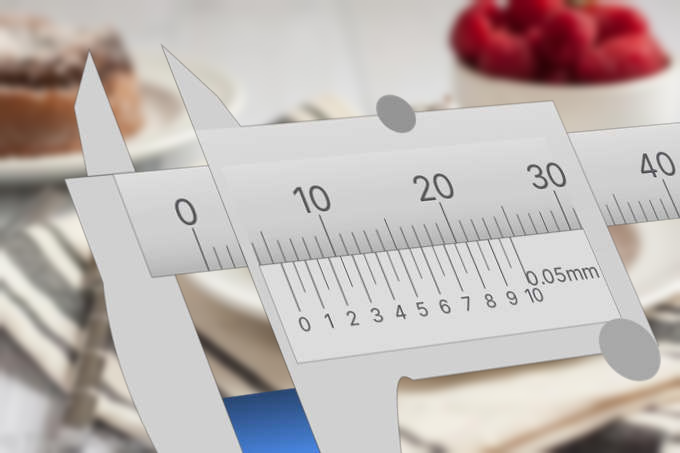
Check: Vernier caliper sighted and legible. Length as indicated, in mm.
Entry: 5.6 mm
